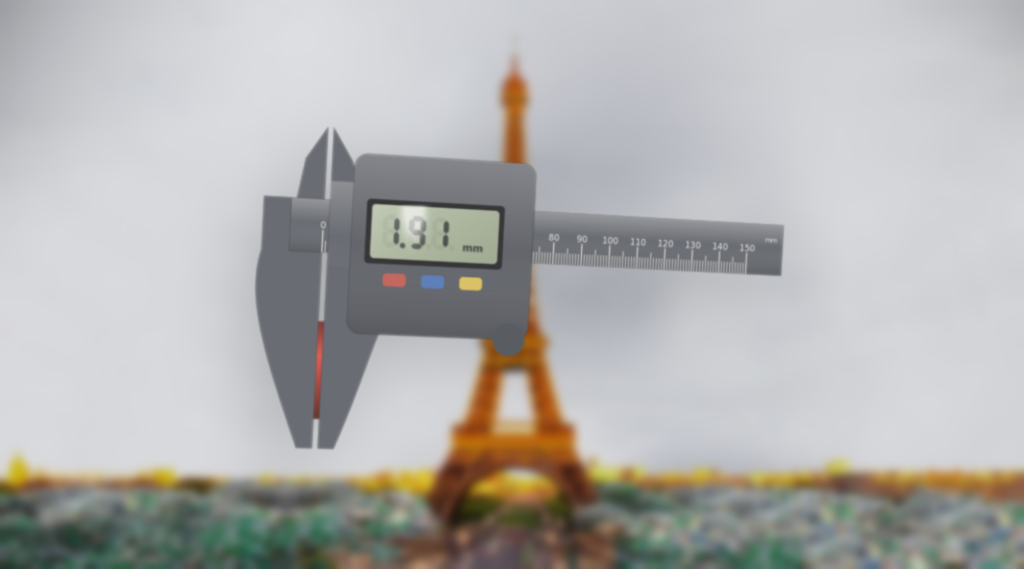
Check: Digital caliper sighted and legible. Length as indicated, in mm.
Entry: 1.91 mm
